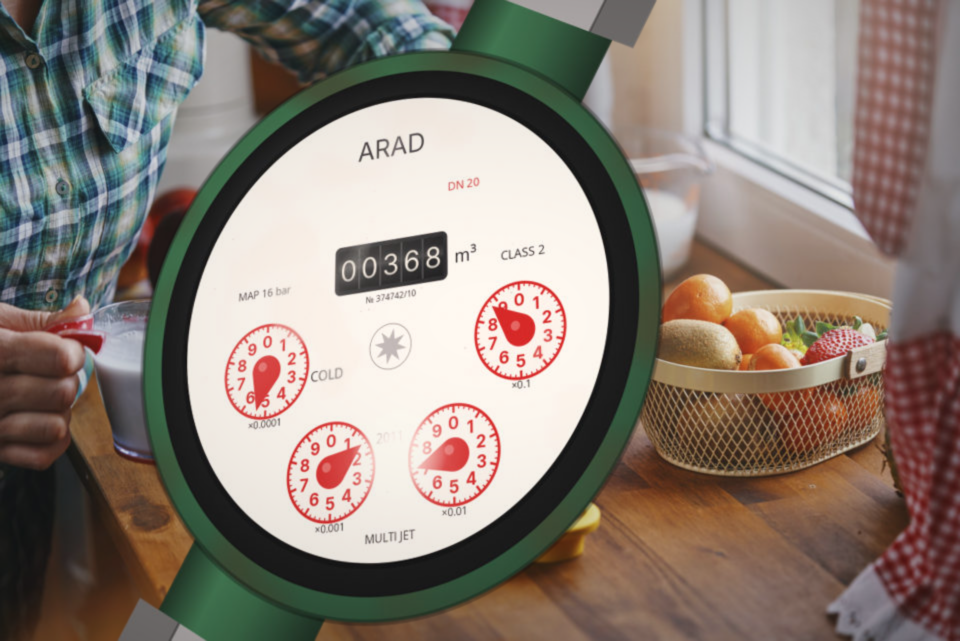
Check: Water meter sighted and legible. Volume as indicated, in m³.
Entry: 368.8715 m³
